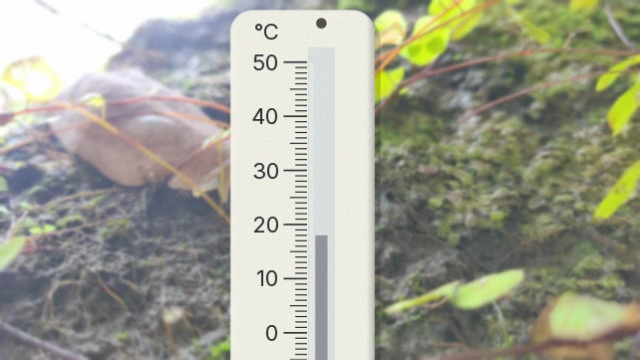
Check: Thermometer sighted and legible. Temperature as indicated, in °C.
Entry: 18 °C
